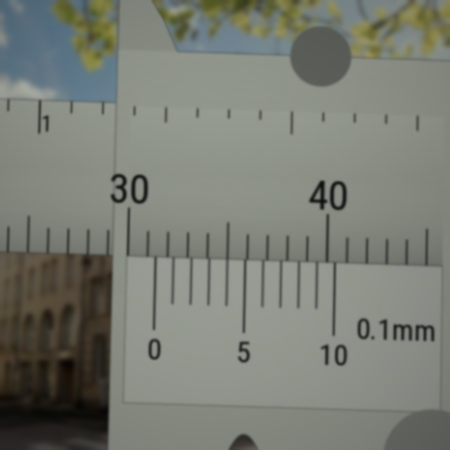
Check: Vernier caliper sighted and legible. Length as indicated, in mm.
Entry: 31.4 mm
